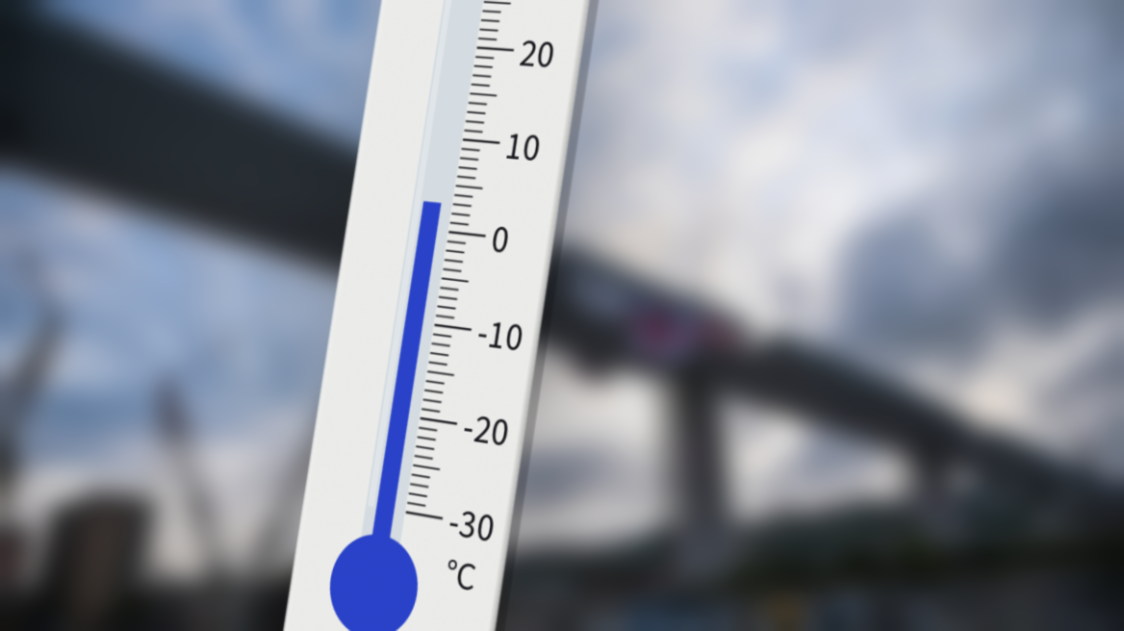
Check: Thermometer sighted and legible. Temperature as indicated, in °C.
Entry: 3 °C
